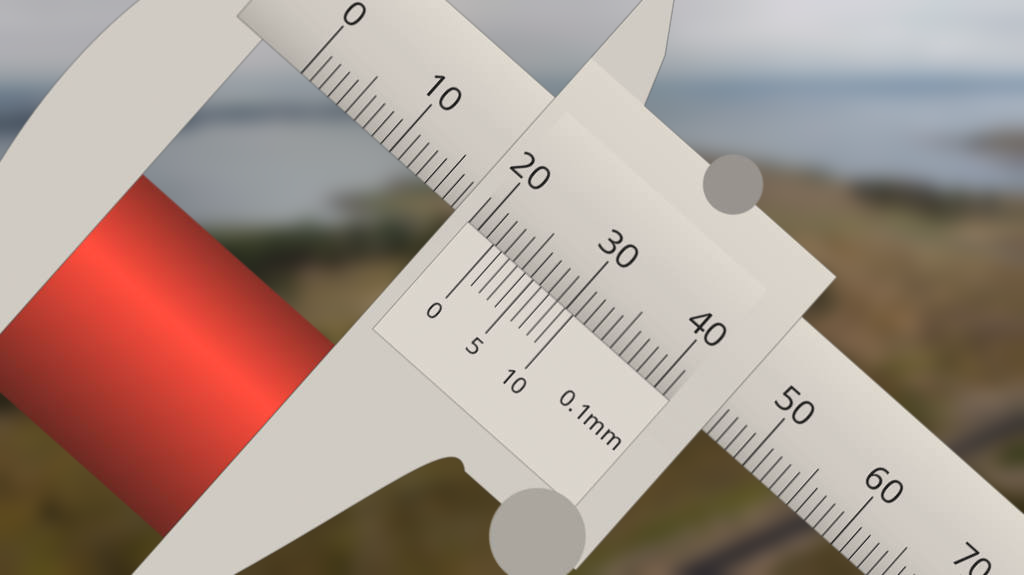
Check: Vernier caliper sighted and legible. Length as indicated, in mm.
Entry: 21.8 mm
